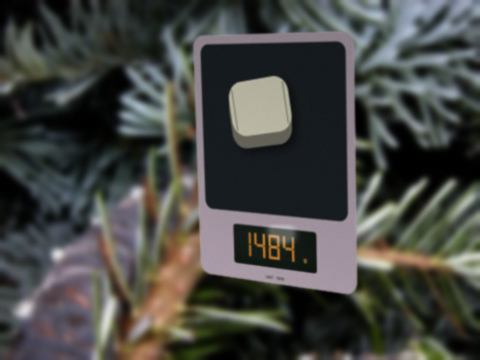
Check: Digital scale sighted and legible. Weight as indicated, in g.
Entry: 1484 g
